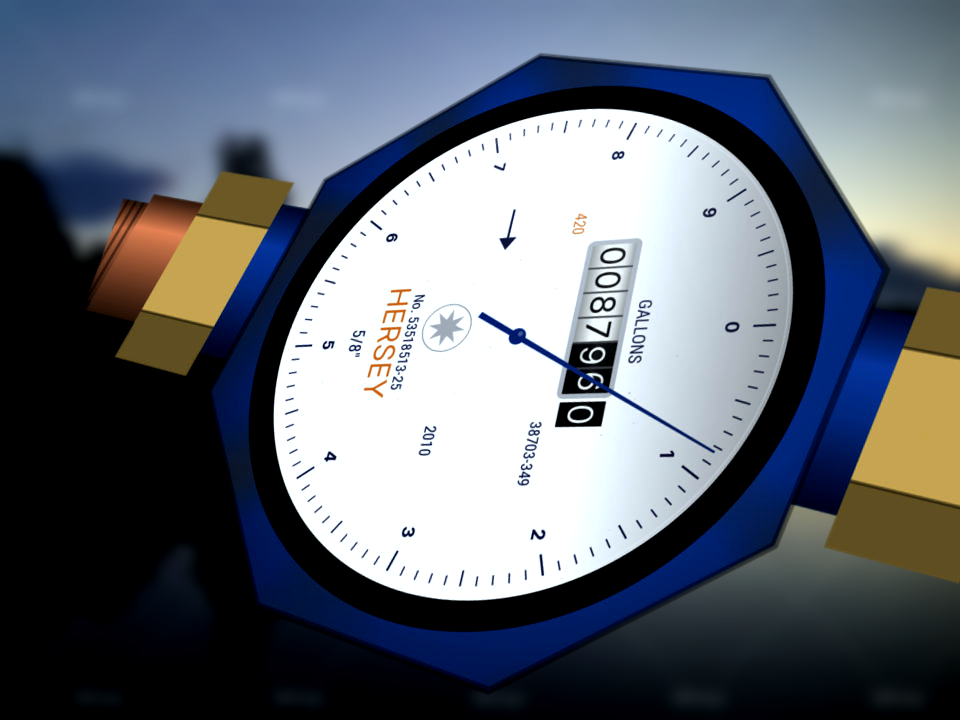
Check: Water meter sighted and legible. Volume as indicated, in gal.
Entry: 87960.8 gal
